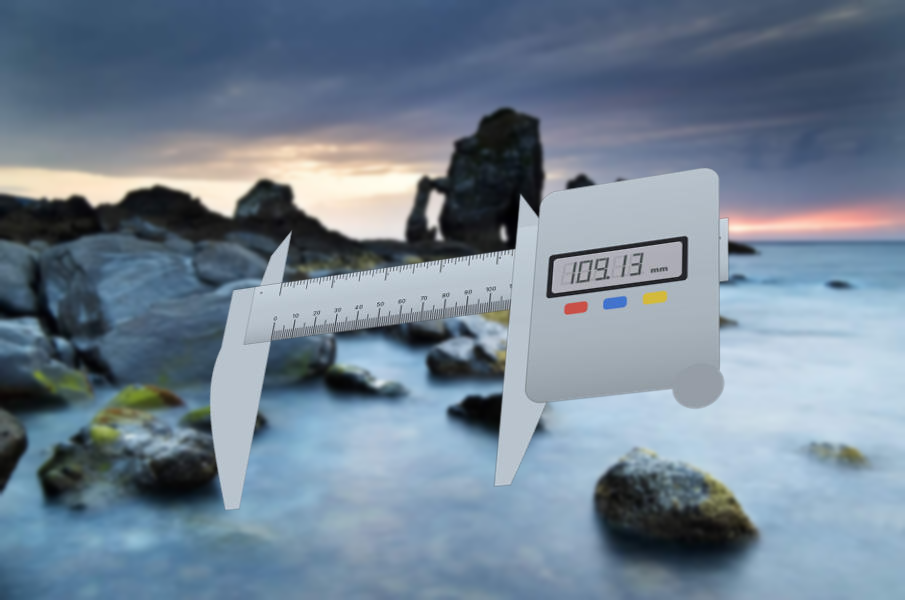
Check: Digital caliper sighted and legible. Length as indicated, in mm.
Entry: 109.13 mm
